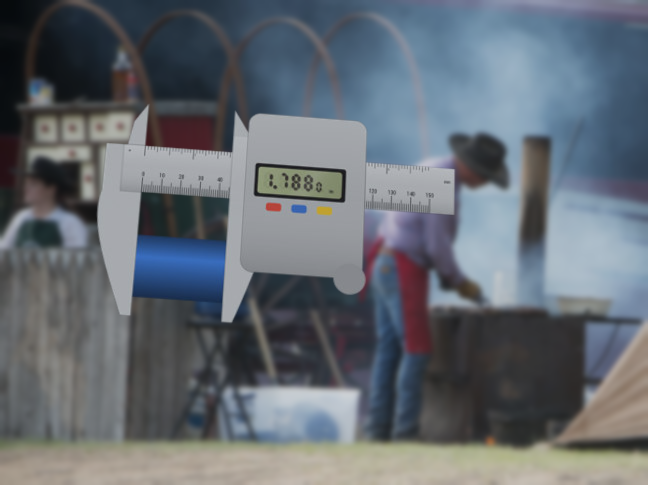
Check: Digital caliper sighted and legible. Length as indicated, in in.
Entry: 1.7880 in
